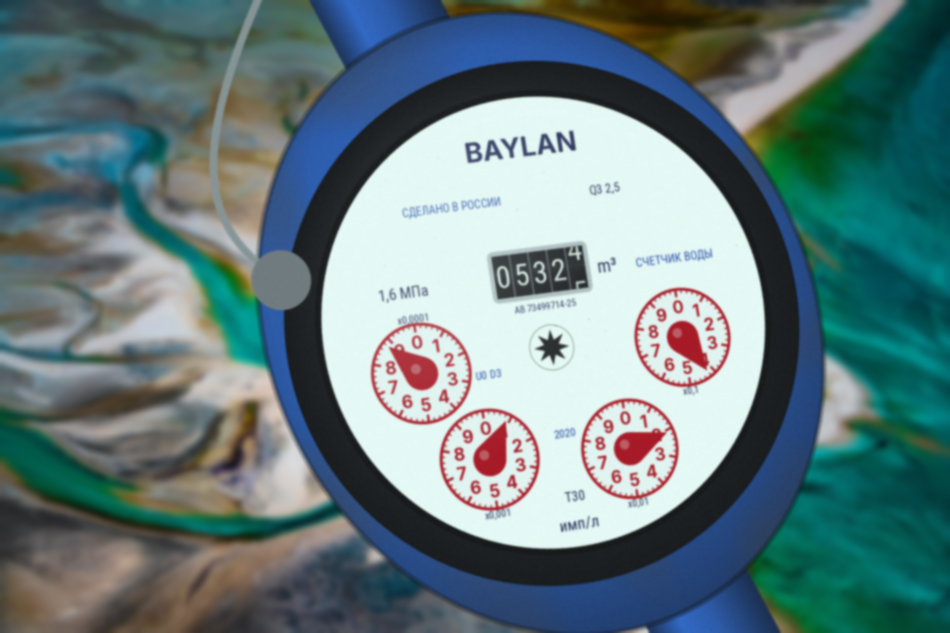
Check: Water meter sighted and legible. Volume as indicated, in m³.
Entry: 5324.4208 m³
